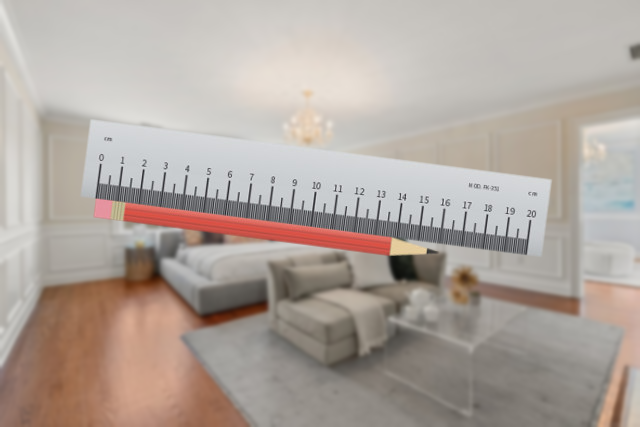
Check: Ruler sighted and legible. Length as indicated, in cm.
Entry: 16 cm
